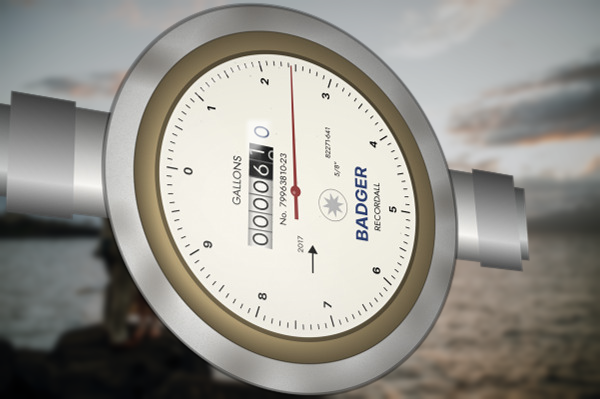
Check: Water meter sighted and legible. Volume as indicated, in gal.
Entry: 612.4 gal
